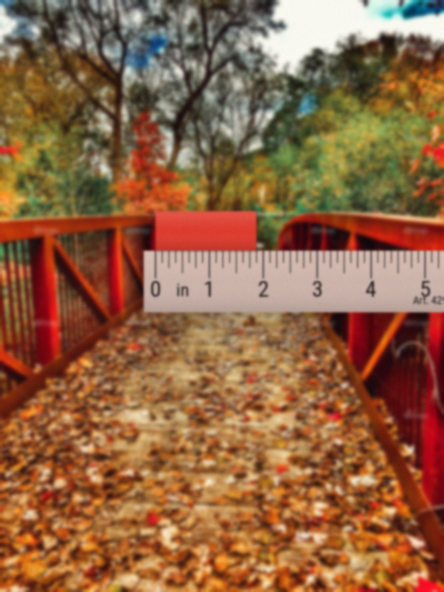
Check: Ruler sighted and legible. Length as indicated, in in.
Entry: 1.875 in
